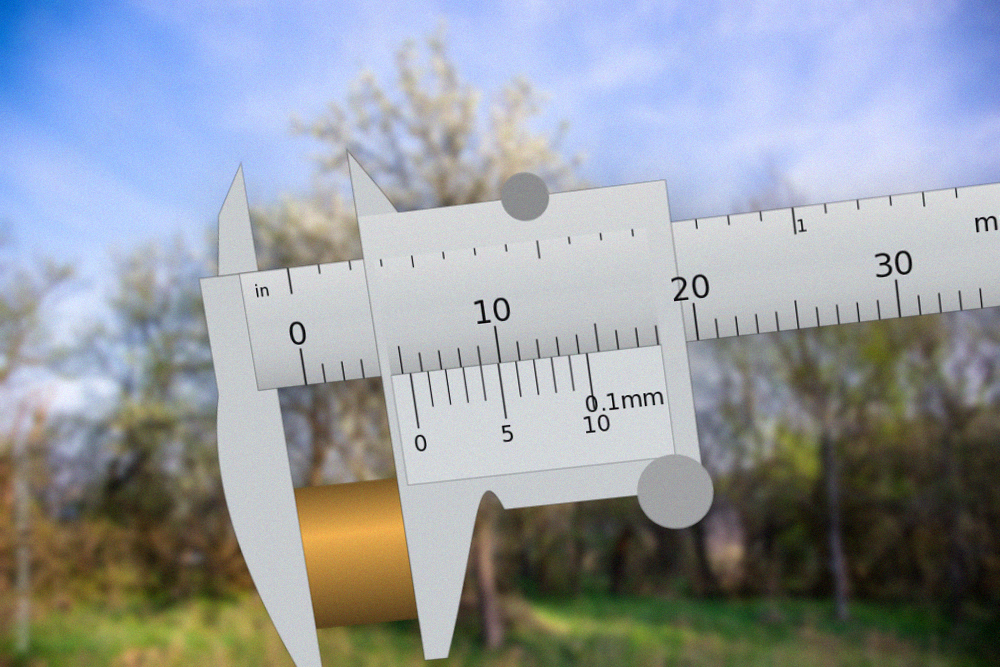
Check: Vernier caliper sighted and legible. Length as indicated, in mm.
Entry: 5.4 mm
